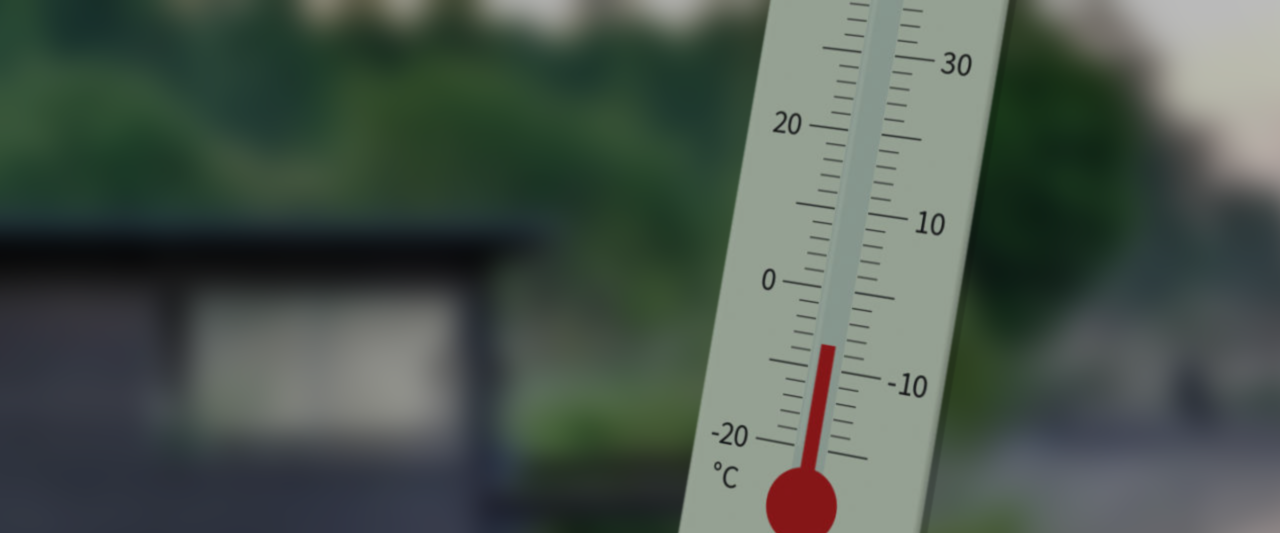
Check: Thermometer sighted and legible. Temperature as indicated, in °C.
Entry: -7 °C
